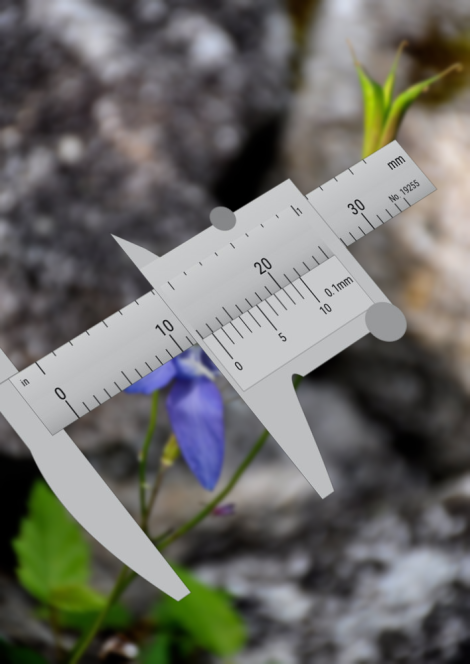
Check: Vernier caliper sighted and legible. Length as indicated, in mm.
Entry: 12.9 mm
